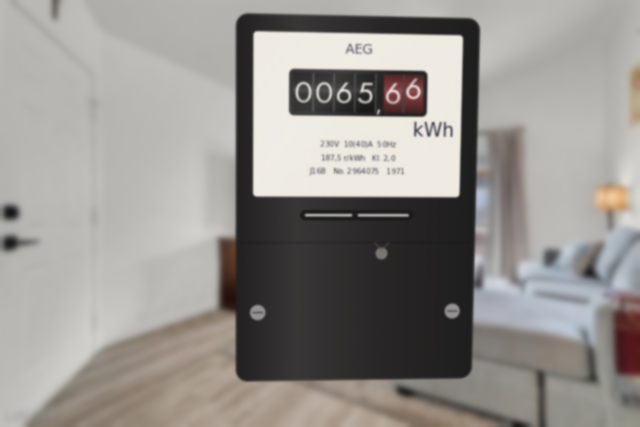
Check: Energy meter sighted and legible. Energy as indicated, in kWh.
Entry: 65.66 kWh
